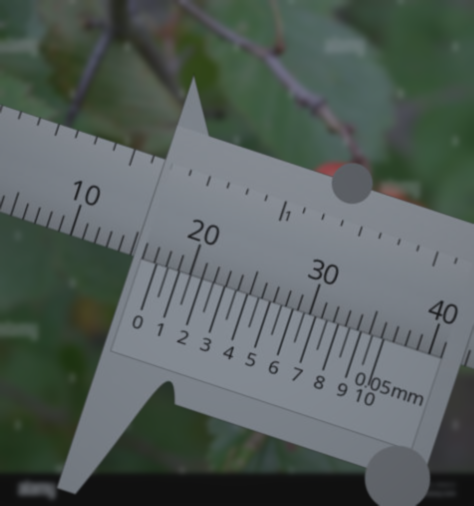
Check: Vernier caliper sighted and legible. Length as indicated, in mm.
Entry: 17.2 mm
